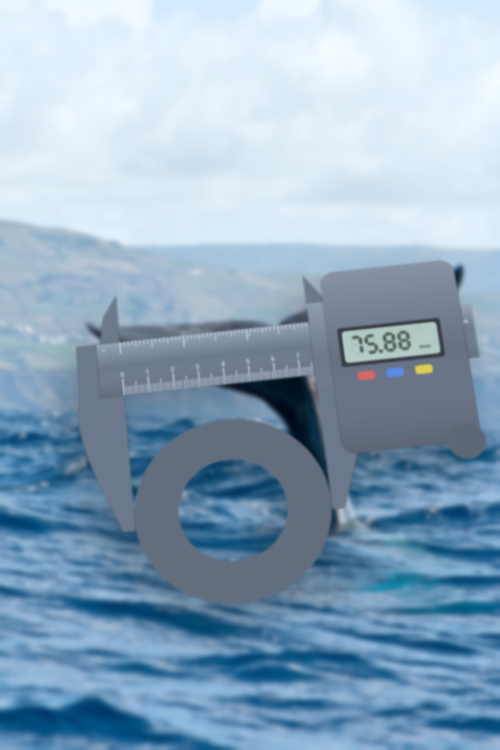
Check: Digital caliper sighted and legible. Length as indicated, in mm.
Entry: 75.88 mm
